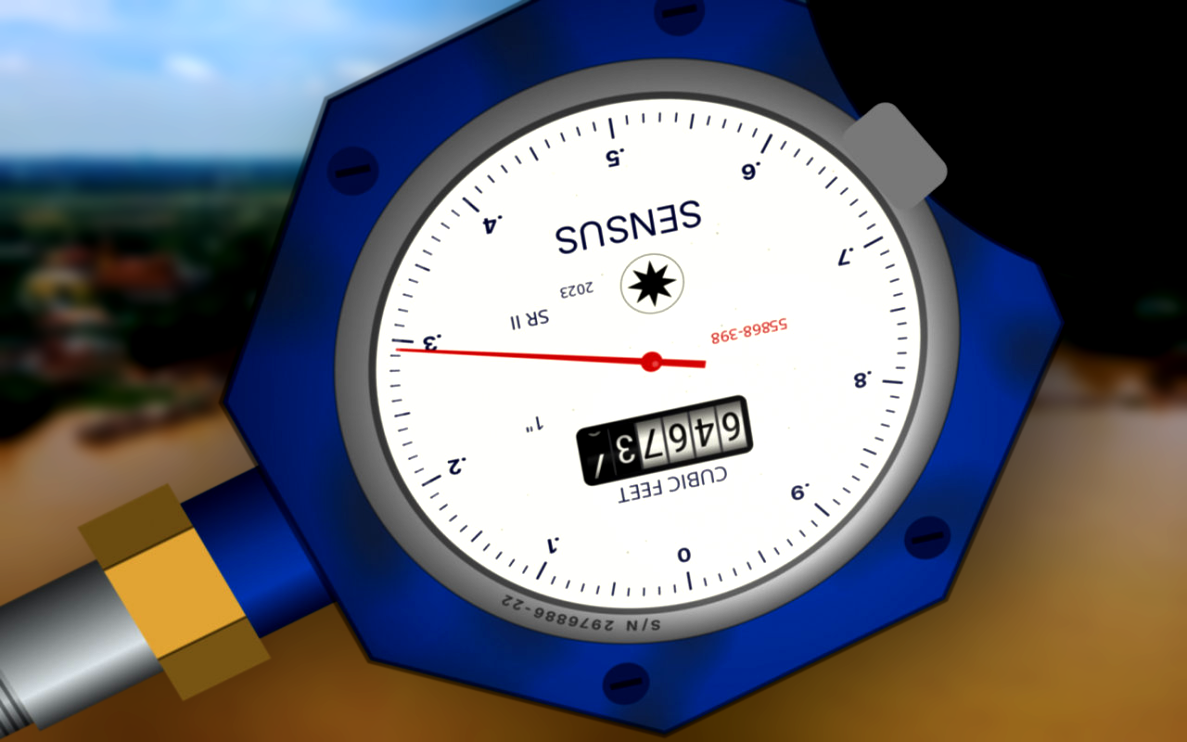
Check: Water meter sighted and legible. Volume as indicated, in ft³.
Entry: 646737.29 ft³
